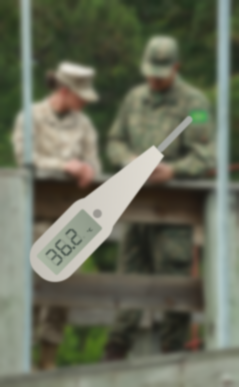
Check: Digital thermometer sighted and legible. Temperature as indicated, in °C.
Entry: 36.2 °C
